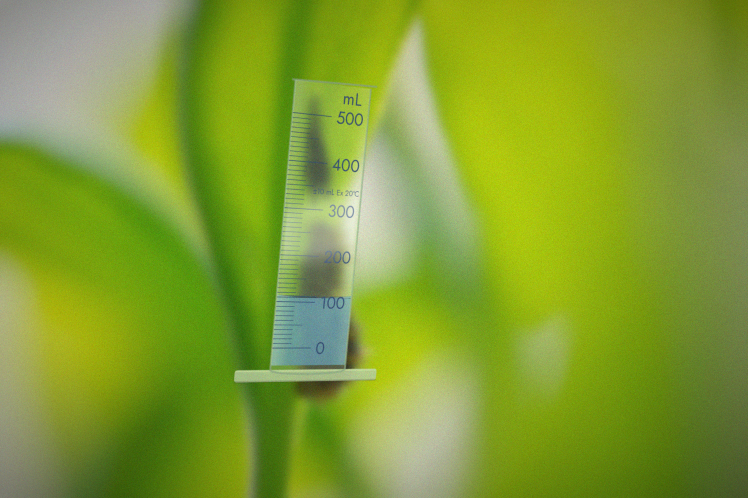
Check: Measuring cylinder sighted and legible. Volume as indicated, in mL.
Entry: 110 mL
